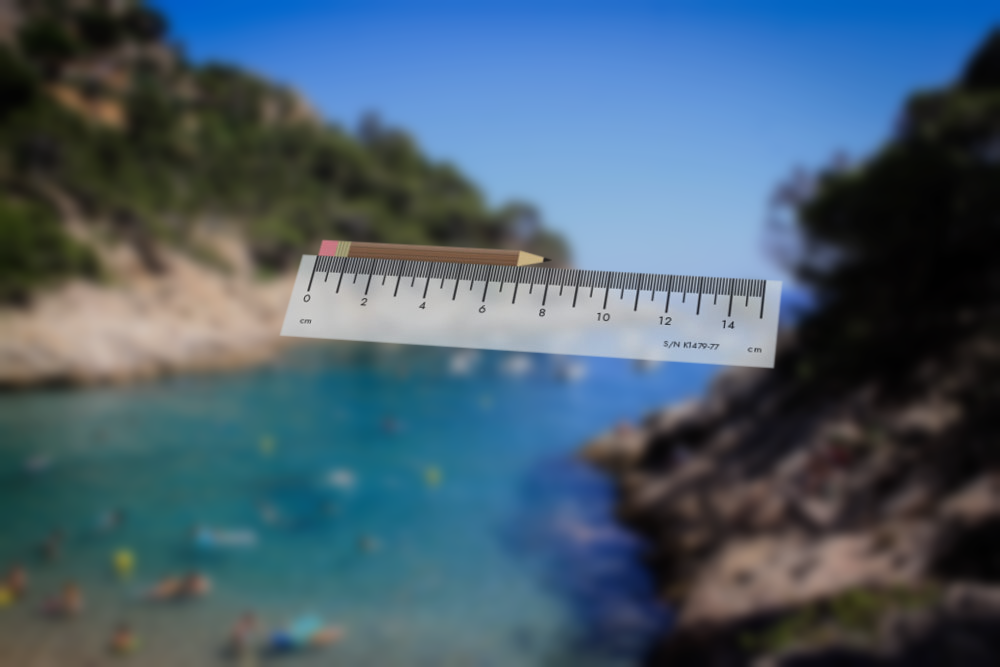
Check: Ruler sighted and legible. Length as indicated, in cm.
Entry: 8 cm
